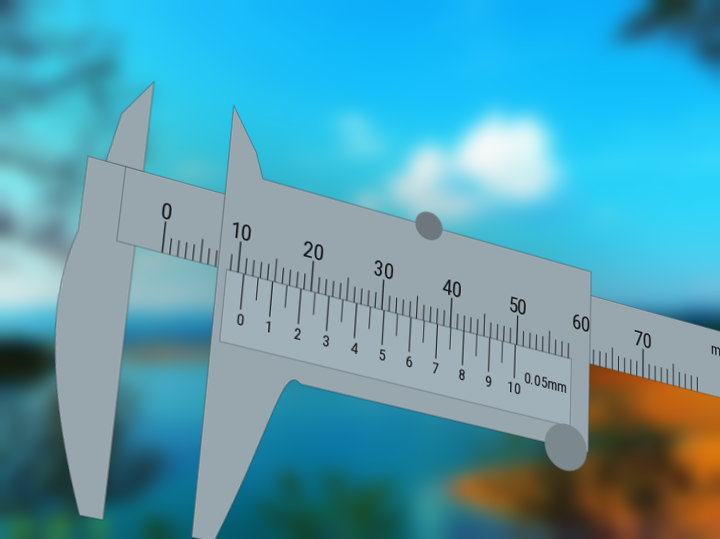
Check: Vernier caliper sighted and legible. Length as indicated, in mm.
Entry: 10.8 mm
